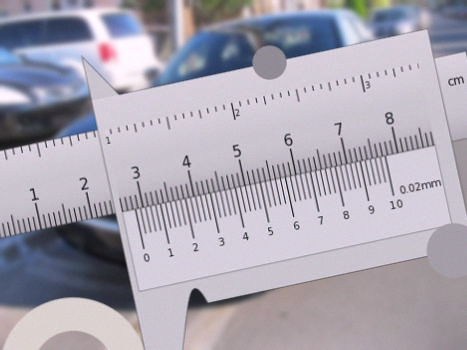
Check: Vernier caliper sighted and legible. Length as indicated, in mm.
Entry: 28.5 mm
